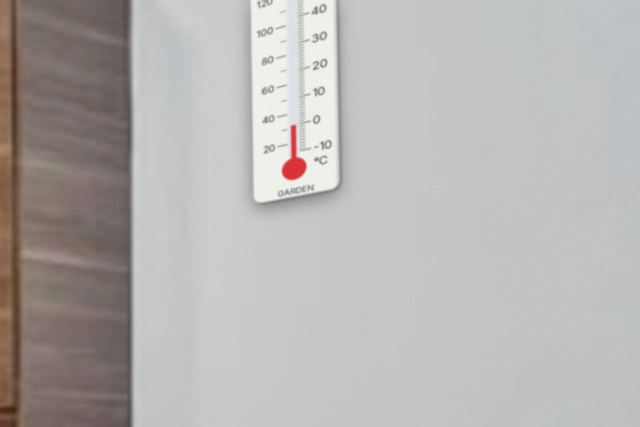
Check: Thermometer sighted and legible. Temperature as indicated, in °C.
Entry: 0 °C
